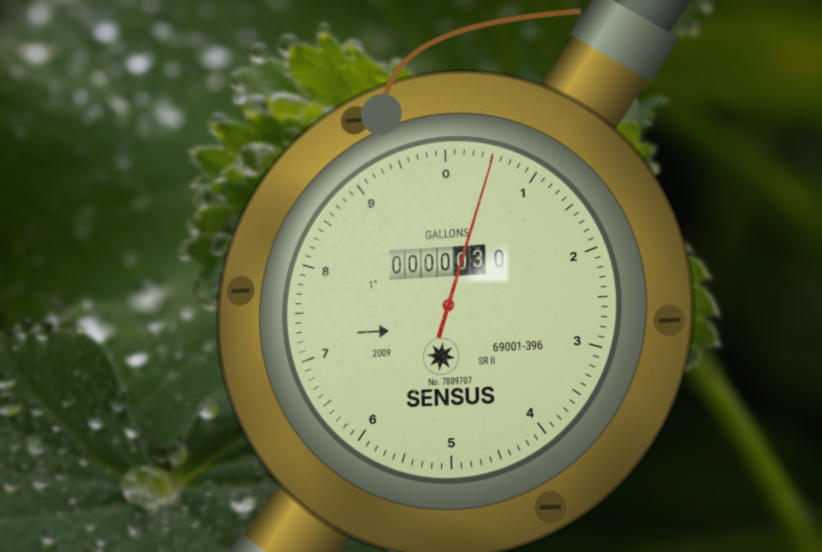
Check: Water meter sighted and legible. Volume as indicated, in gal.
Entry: 30.5 gal
